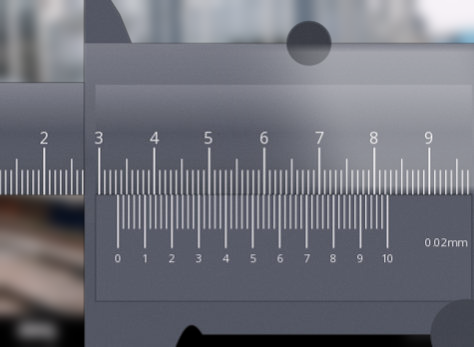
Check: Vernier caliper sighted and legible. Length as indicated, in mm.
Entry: 33.4 mm
